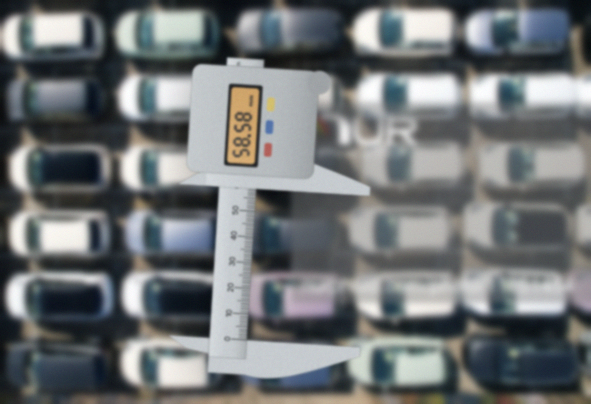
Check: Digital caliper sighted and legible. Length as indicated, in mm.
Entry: 58.58 mm
